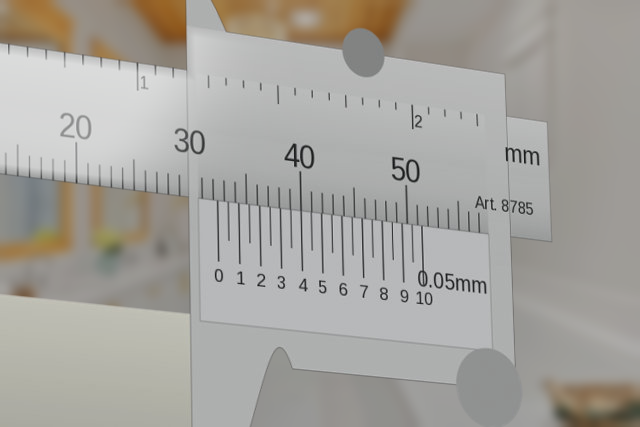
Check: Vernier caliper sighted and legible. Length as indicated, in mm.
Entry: 32.4 mm
